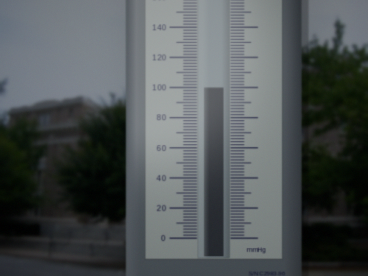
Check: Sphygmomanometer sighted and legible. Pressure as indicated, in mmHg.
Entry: 100 mmHg
